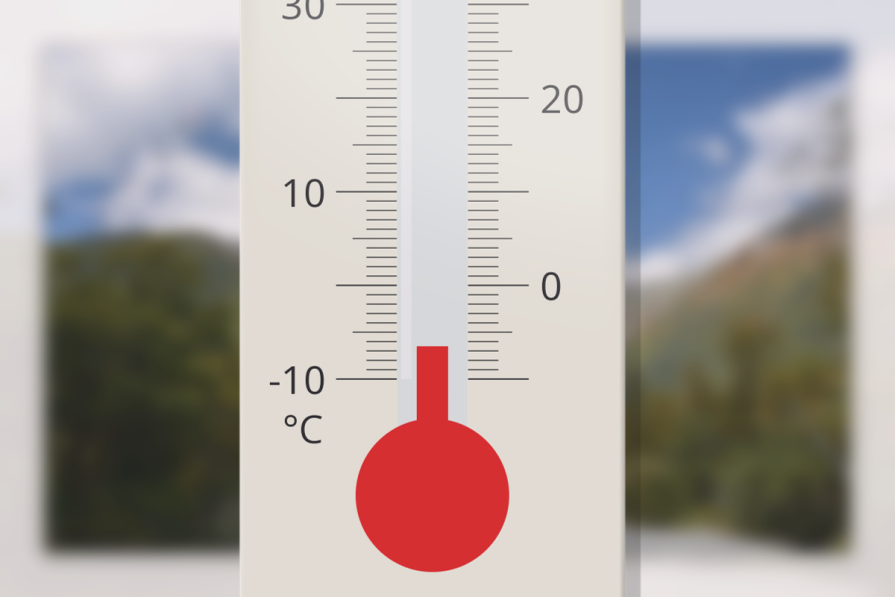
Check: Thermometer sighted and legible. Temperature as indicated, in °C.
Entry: -6.5 °C
